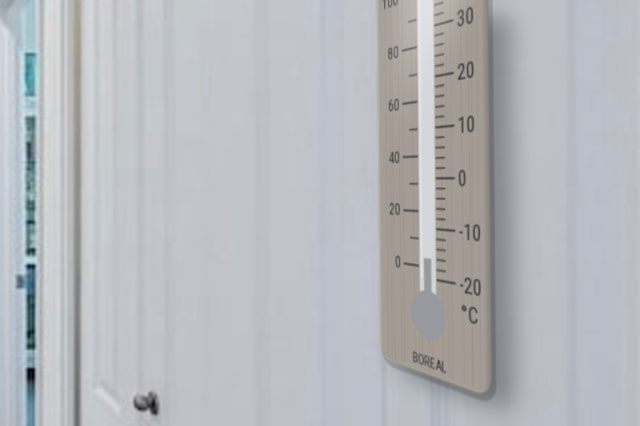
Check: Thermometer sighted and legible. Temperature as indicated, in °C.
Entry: -16 °C
